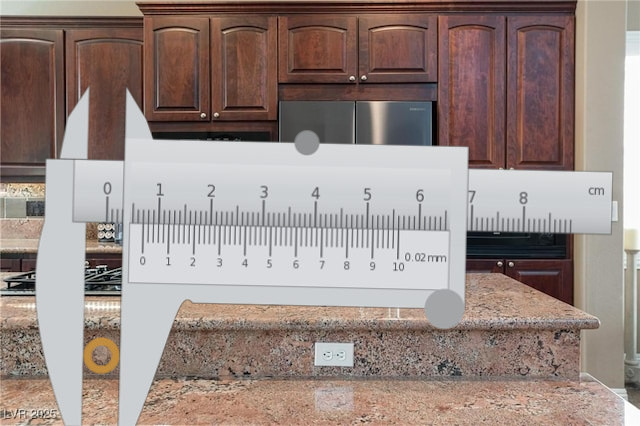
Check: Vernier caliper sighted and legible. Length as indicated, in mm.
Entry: 7.0 mm
